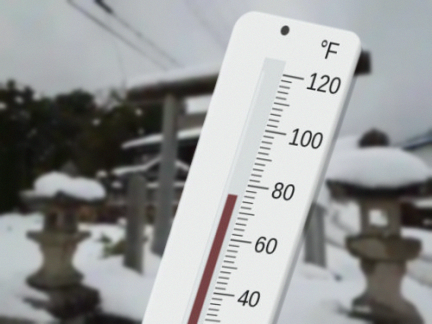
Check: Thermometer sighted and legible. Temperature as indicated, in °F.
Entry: 76 °F
